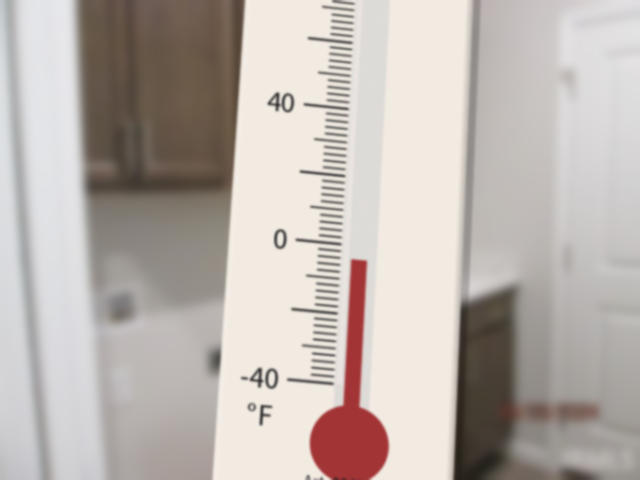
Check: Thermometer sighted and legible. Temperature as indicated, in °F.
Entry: -4 °F
